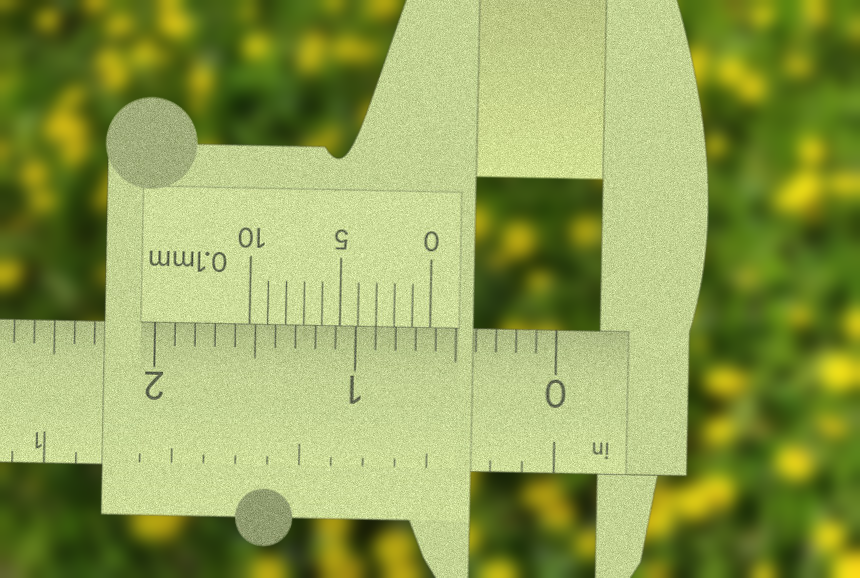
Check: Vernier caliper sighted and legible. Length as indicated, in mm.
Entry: 6.3 mm
